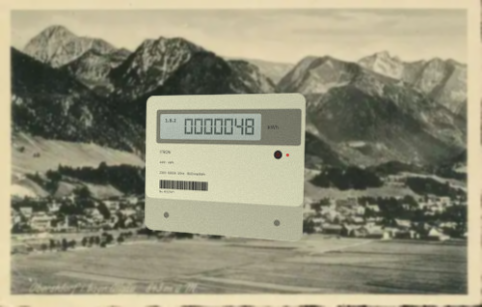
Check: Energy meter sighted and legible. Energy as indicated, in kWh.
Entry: 48 kWh
